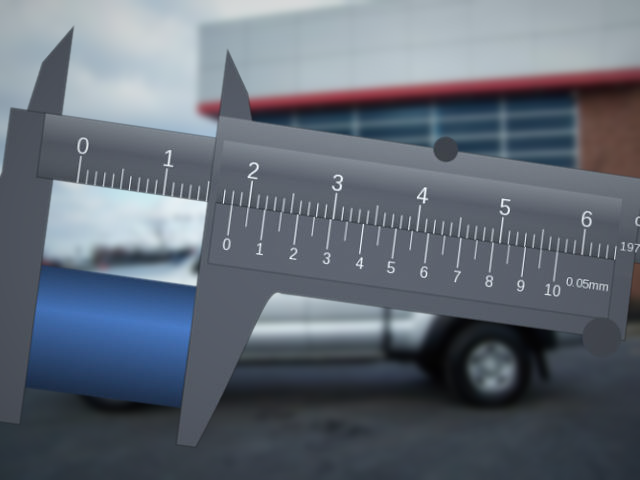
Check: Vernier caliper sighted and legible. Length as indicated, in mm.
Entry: 18.0 mm
